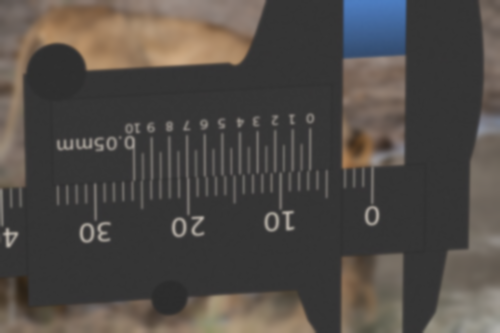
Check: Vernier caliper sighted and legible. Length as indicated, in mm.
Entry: 6.8 mm
